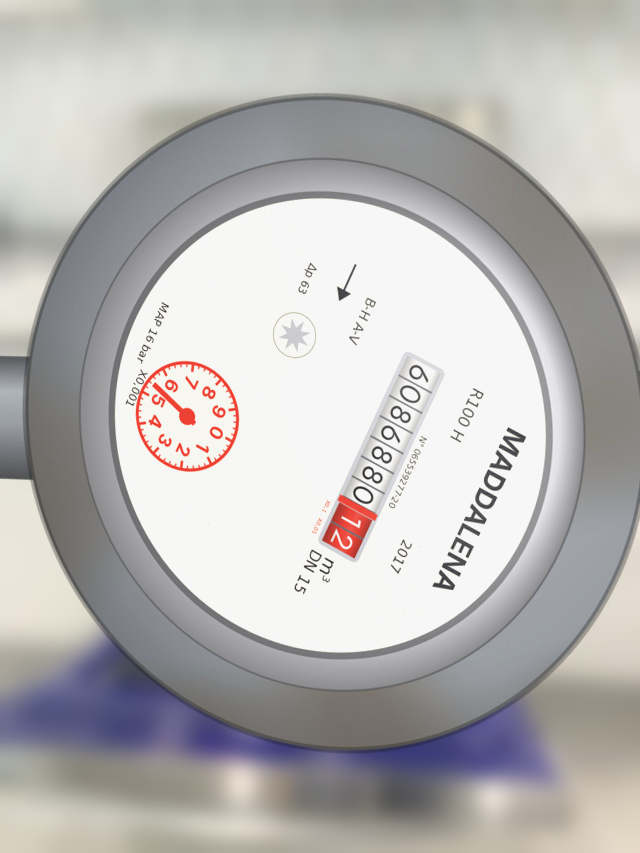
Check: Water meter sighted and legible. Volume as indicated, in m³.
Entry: 6086880.125 m³
